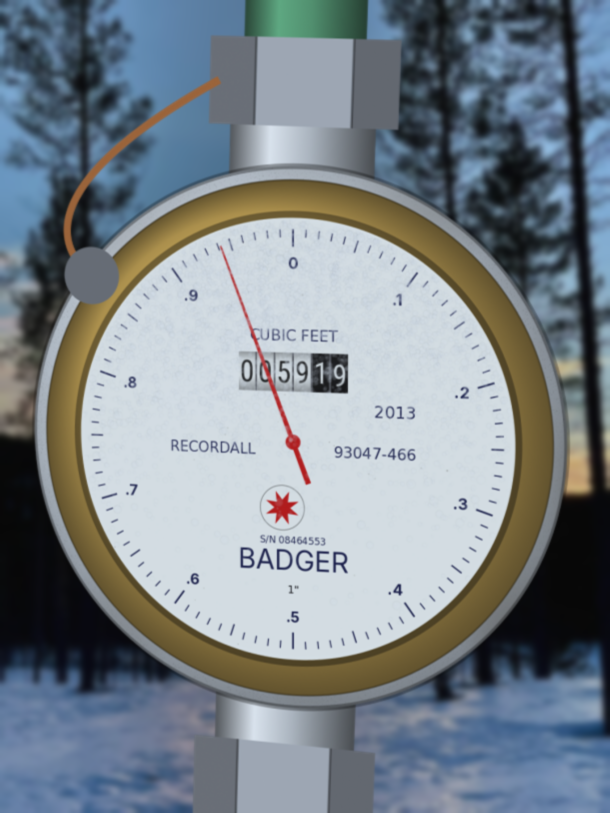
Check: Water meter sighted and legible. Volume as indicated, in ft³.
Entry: 5918.94 ft³
